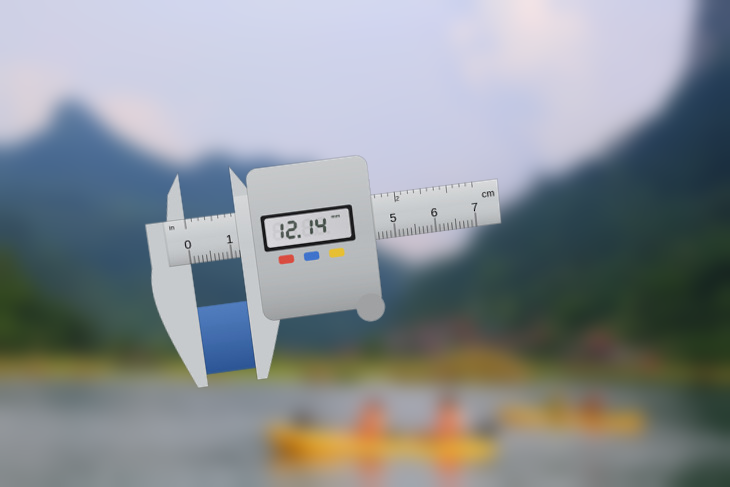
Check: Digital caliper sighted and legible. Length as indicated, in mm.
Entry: 12.14 mm
